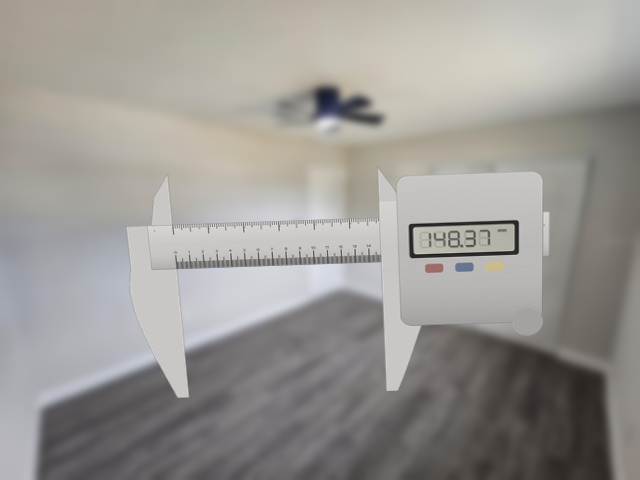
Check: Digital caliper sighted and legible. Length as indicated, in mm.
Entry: 148.37 mm
